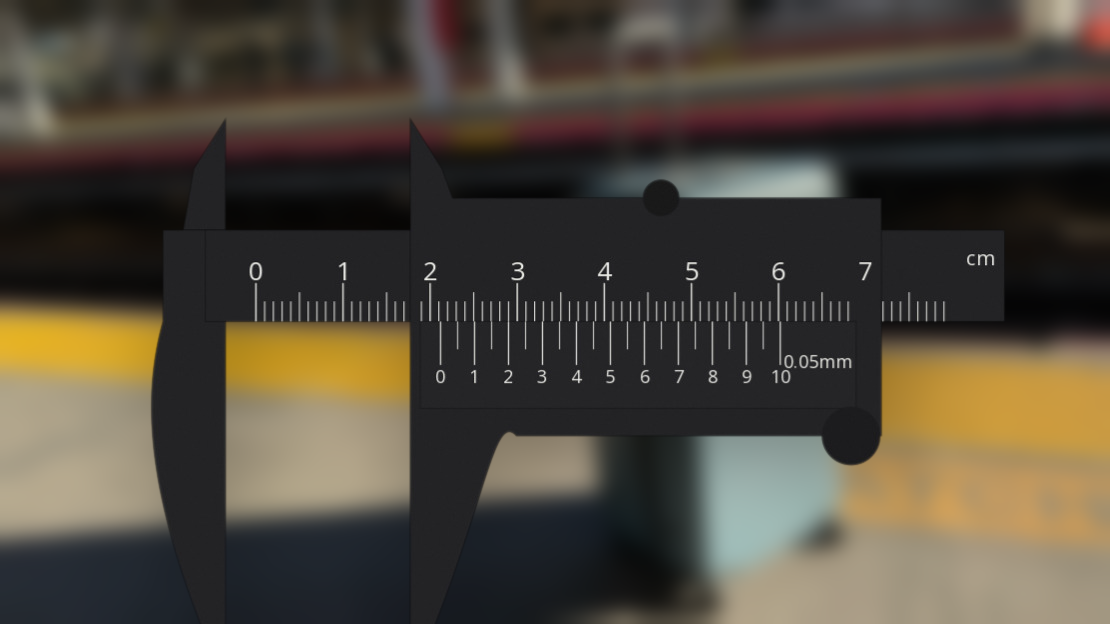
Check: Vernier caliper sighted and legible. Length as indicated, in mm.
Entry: 21.2 mm
